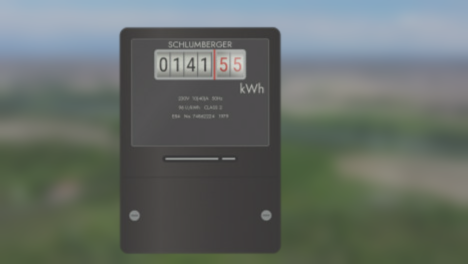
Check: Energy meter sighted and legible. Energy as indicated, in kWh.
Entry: 141.55 kWh
